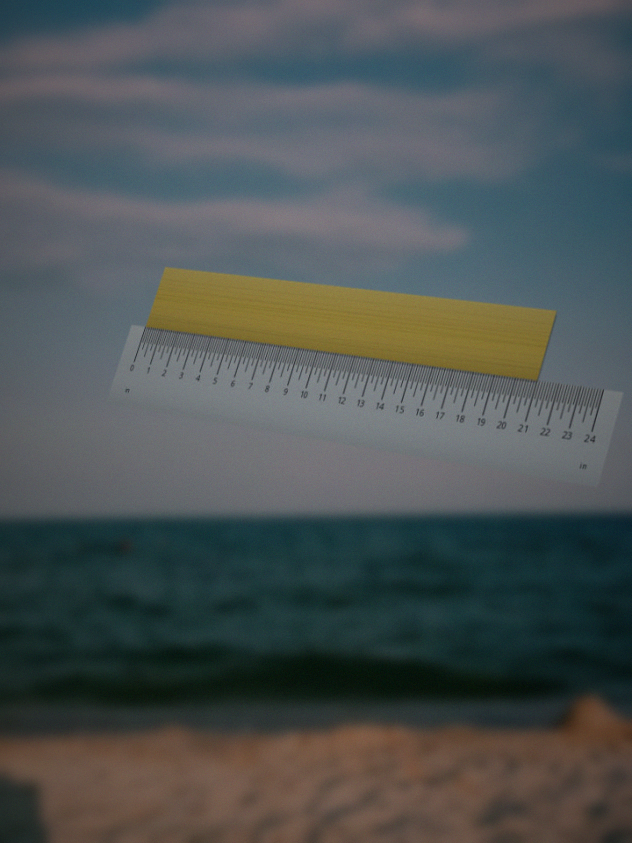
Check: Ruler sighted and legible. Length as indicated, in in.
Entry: 21 in
